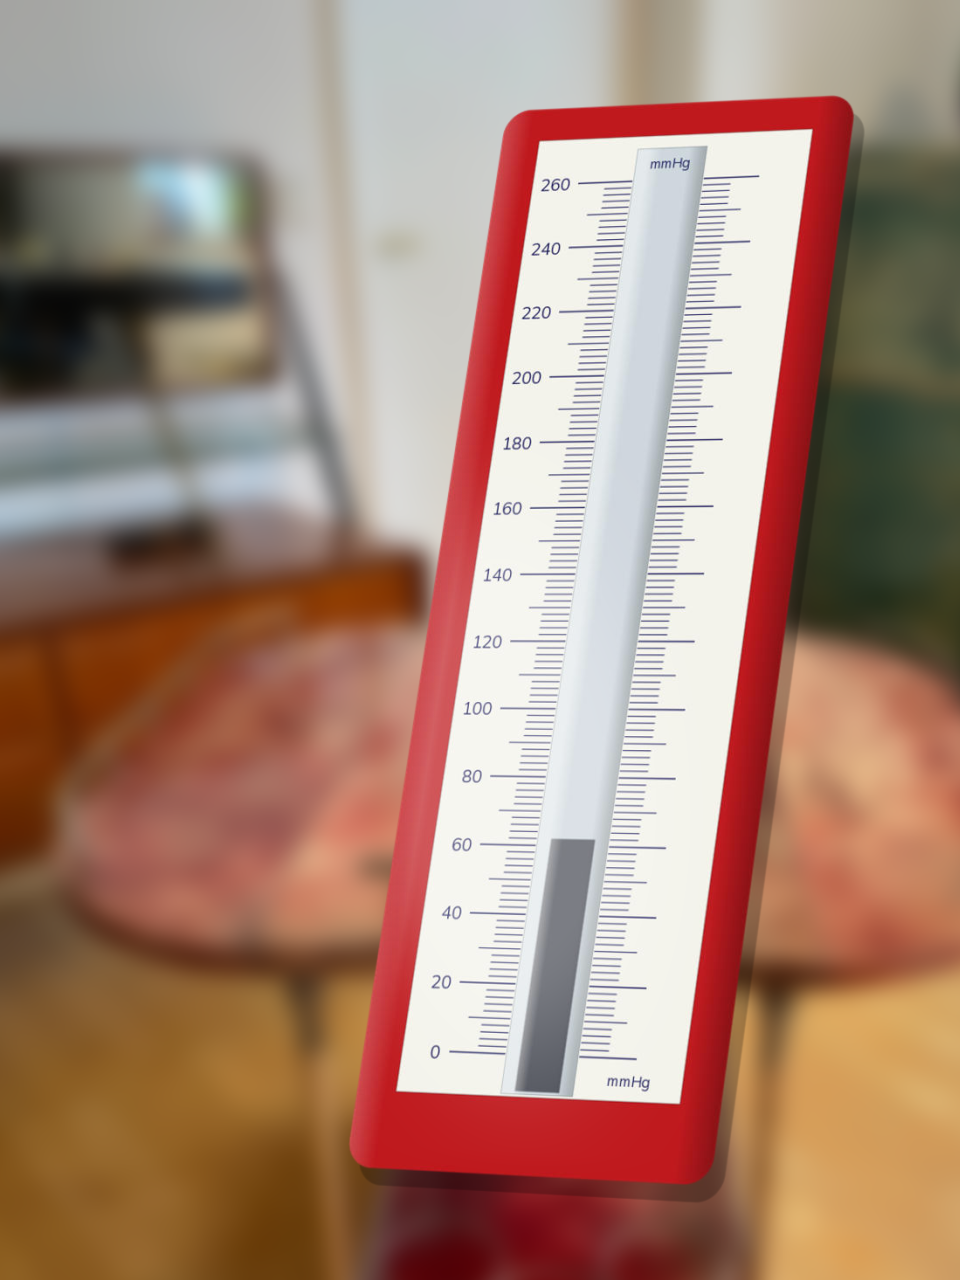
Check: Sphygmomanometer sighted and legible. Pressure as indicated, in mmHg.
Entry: 62 mmHg
